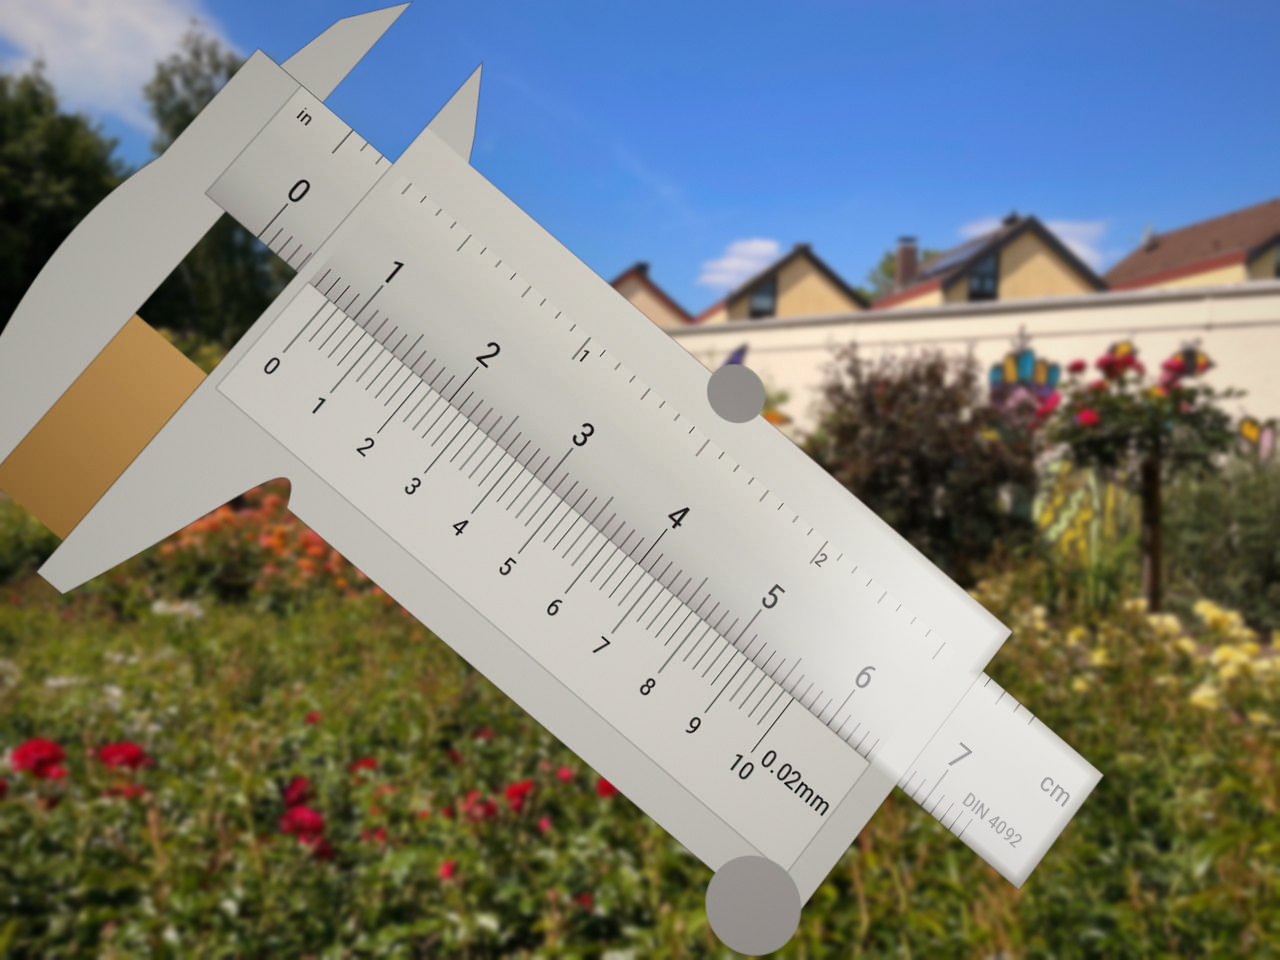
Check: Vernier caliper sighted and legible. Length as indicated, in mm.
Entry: 7.5 mm
